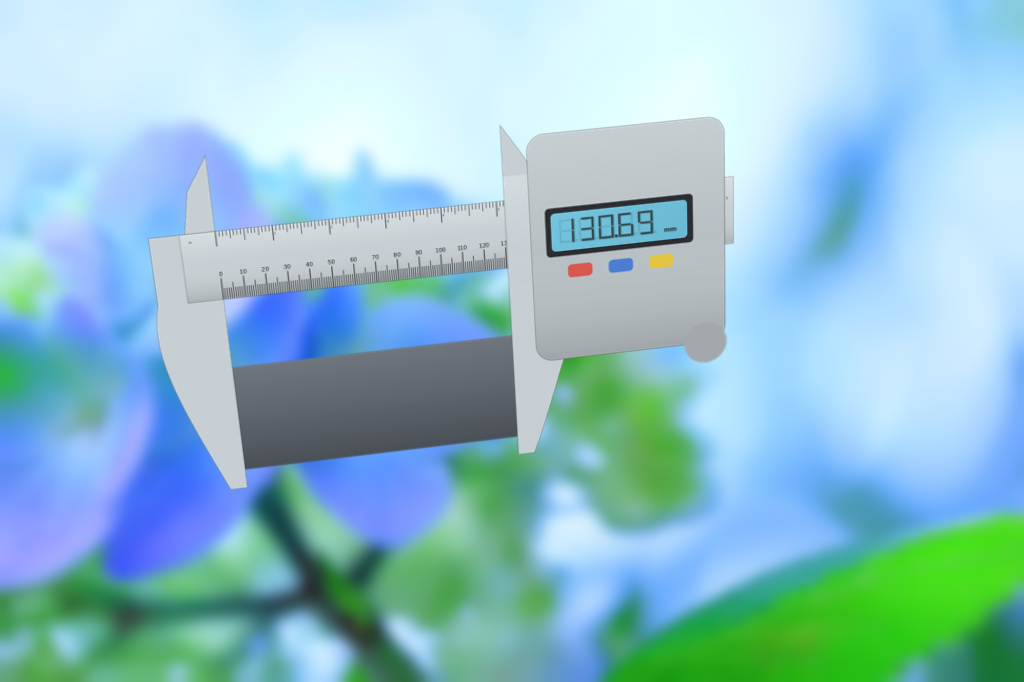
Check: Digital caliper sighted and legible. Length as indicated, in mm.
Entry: 130.69 mm
